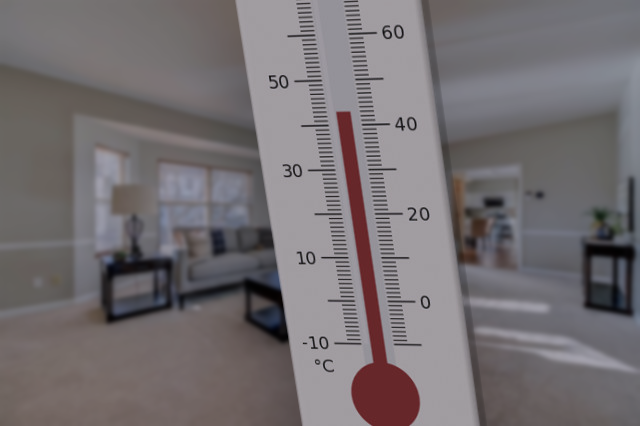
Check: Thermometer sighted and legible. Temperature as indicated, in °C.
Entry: 43 °C
